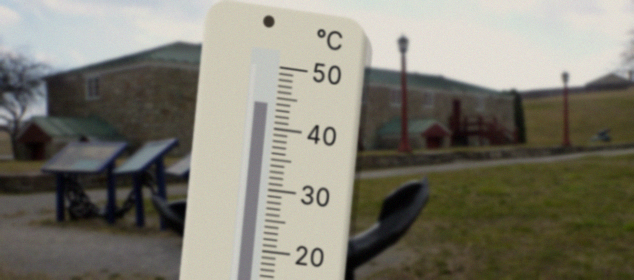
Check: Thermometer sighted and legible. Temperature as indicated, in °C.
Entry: 44 °C
